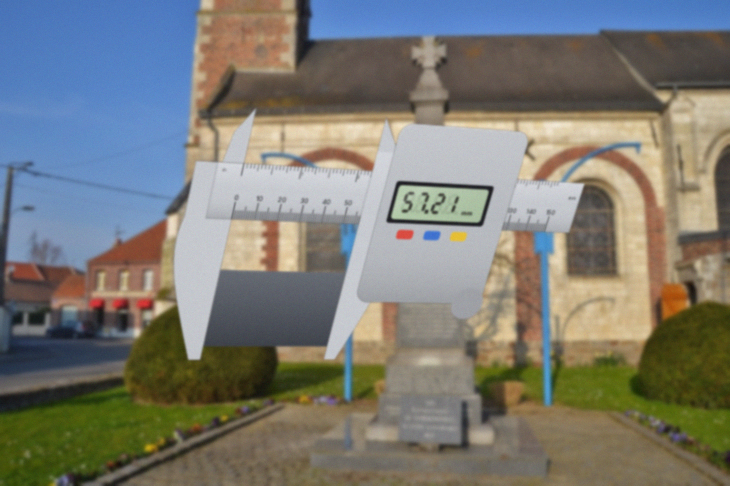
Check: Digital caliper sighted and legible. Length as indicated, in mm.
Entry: 57.21 mm
